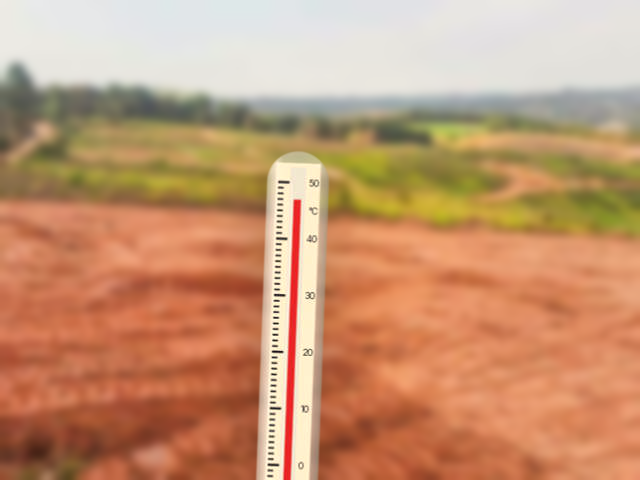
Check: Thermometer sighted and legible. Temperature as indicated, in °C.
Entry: 47 °C
